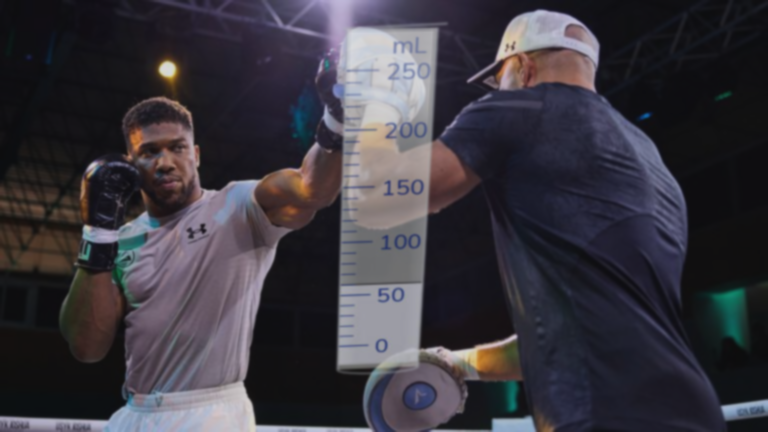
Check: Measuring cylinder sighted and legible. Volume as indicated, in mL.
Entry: 60 mL
